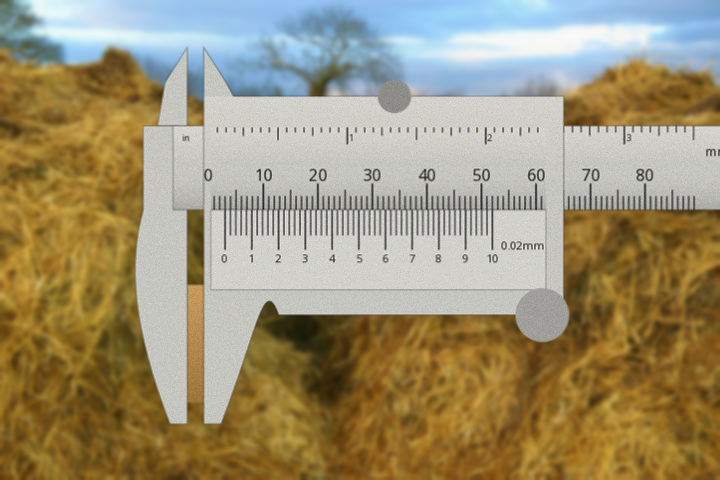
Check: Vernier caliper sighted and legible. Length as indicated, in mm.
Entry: 3.0 mm
